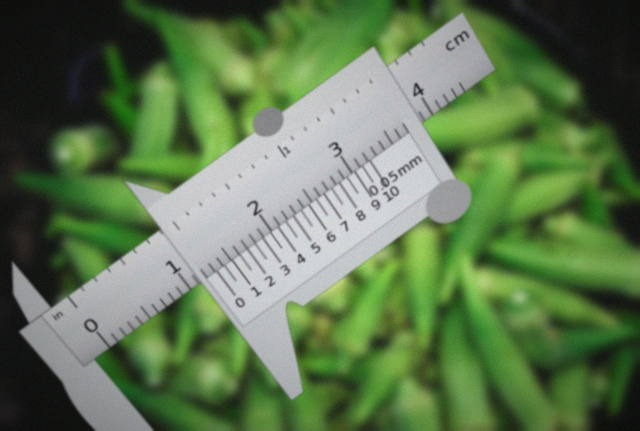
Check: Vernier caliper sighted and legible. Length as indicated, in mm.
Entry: 13.2 mm
